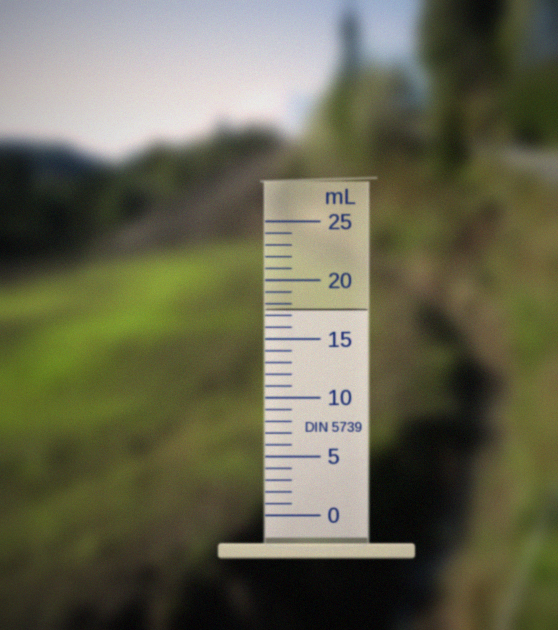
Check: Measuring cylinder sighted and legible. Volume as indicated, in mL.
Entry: 17.5 mL
